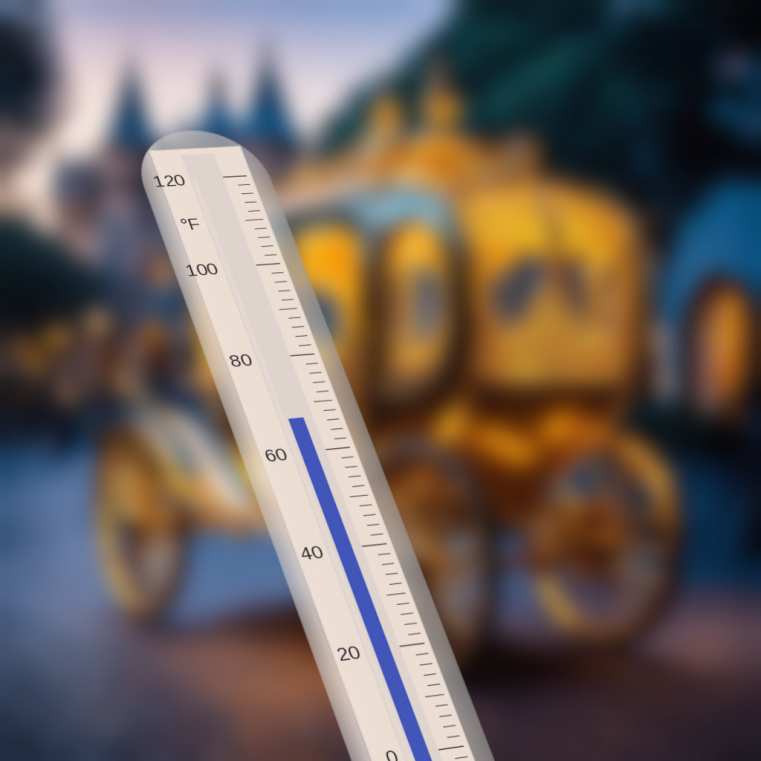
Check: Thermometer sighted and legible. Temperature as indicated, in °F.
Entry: 67 °F
